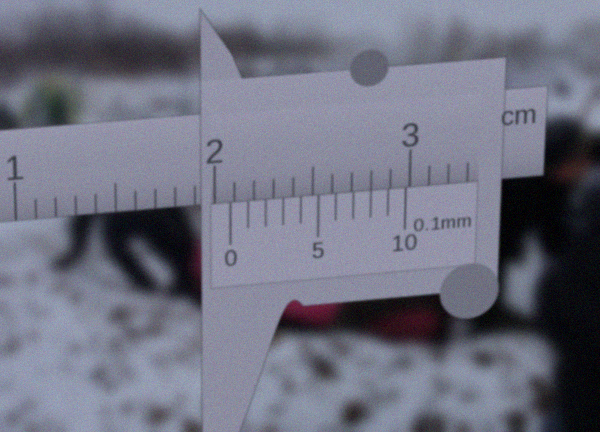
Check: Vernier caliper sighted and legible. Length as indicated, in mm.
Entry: 20.8 mm
